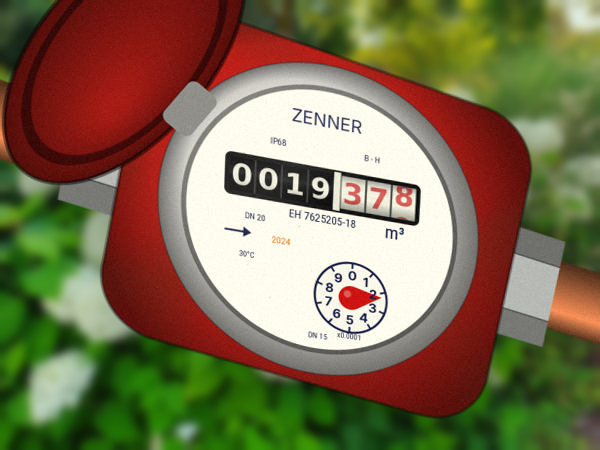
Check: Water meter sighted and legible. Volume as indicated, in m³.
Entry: 19.3782 m³
